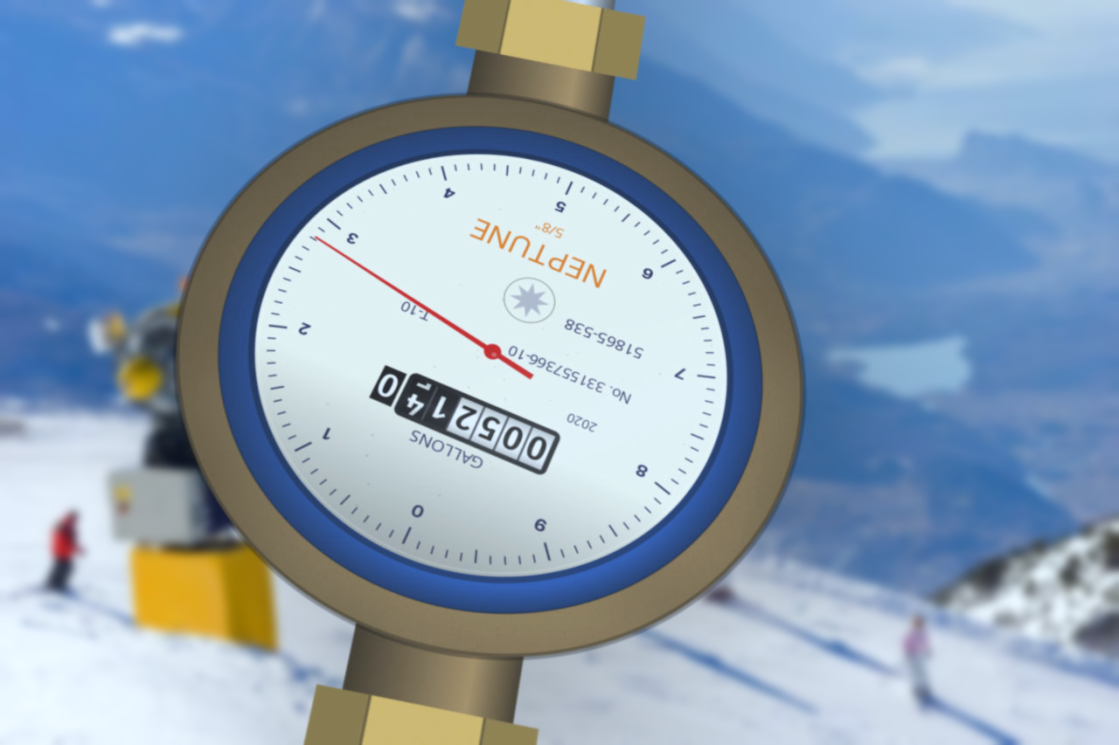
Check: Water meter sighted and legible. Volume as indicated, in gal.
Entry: 52142.8 gal
